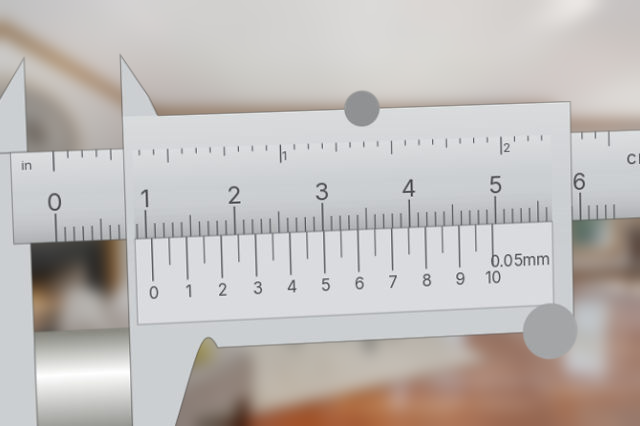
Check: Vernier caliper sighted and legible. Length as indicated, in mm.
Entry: 10.6 mm
